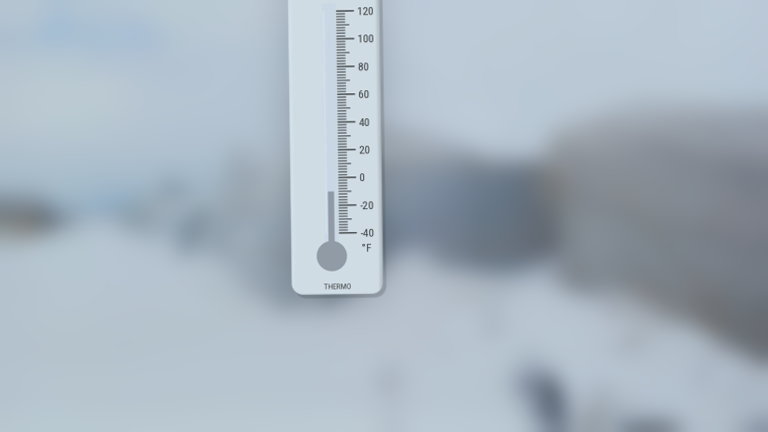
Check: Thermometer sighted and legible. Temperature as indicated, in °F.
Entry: -10 °F
